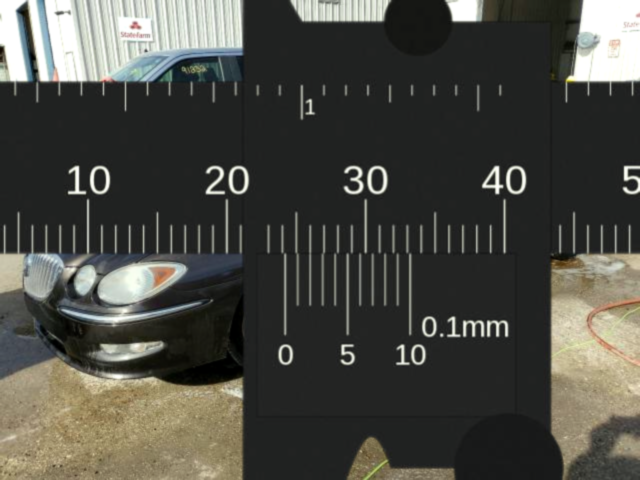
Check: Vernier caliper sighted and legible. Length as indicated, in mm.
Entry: 24.2 mm
